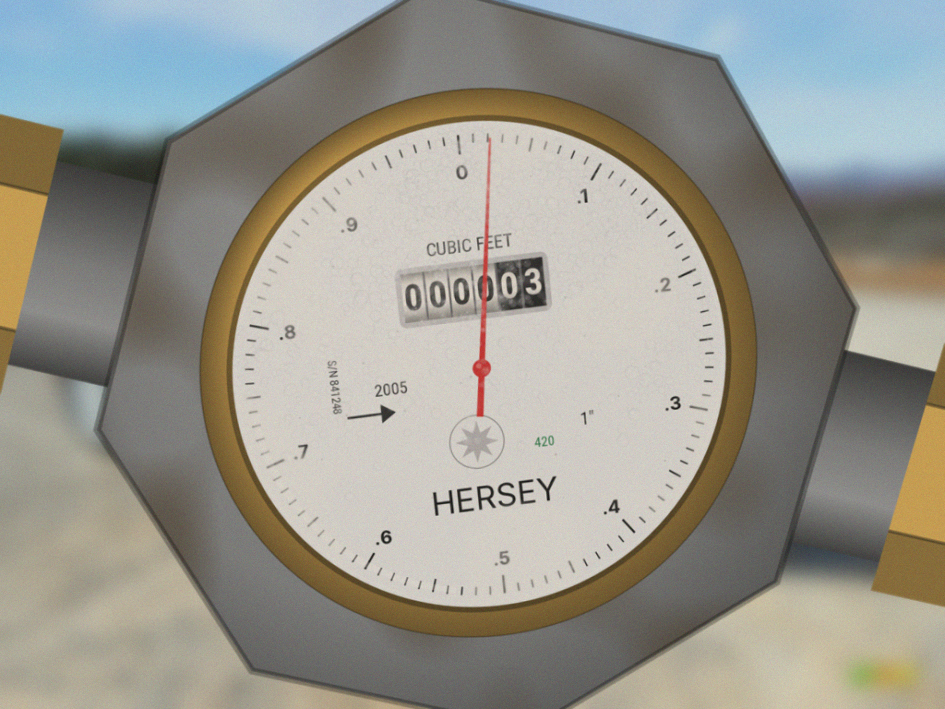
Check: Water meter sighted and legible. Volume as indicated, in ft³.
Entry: 3.02 ft³
